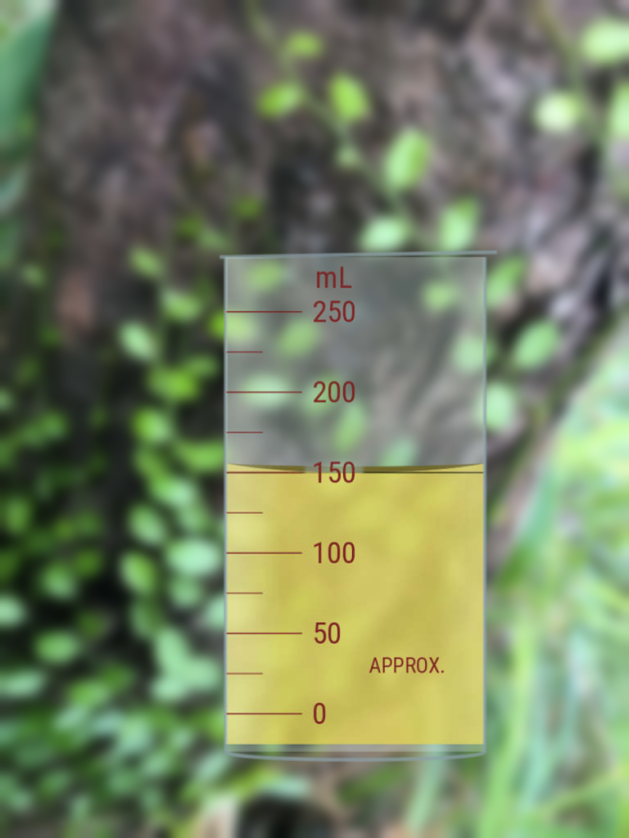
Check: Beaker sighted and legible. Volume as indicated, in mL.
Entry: 150 mL
